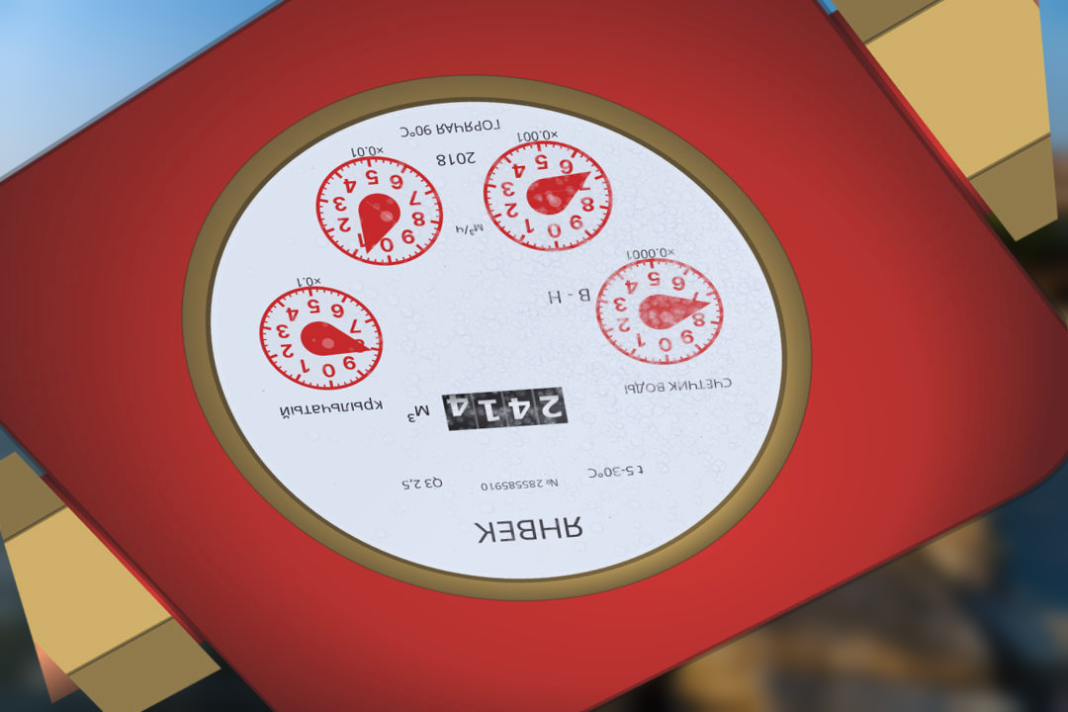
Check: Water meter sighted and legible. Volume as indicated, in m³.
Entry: 2413.8067 m³
